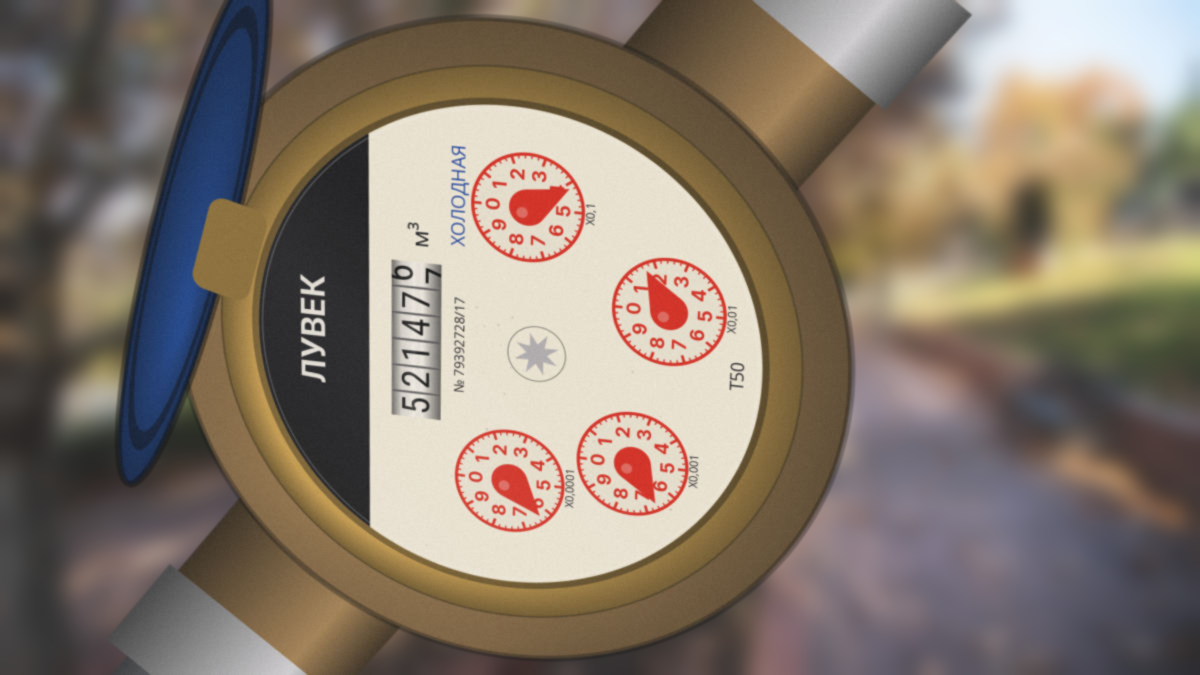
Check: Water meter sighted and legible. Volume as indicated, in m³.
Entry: 521476.4166 m³
